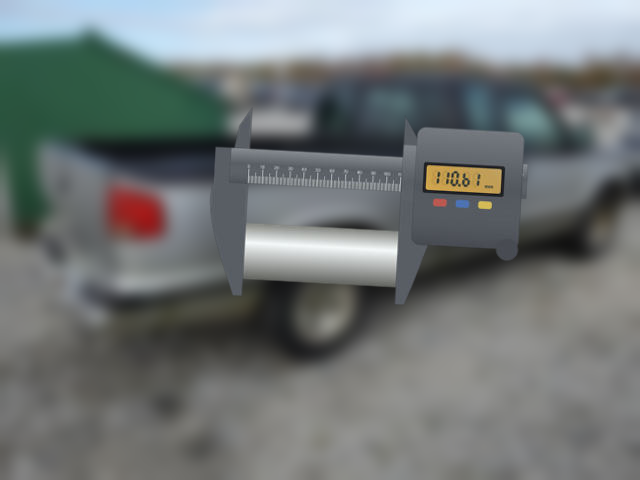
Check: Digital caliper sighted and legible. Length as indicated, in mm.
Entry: 110.61 mm
